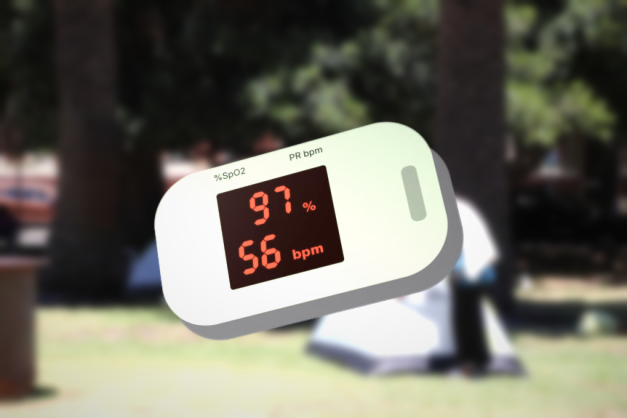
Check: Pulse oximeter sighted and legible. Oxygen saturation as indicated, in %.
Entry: 97 %
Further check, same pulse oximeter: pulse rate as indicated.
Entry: 56 bpm
